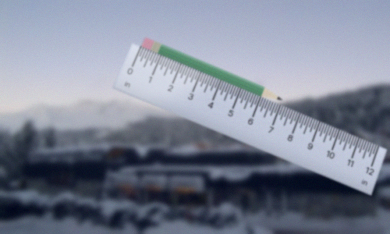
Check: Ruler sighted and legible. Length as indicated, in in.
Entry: 7 in
